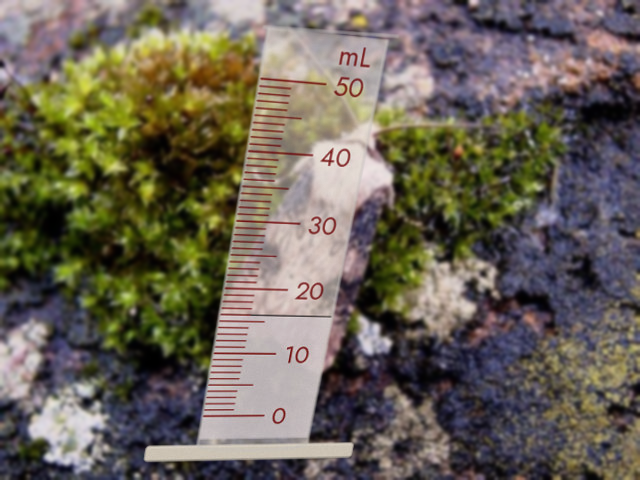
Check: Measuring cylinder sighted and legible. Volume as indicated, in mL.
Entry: 16 mL
